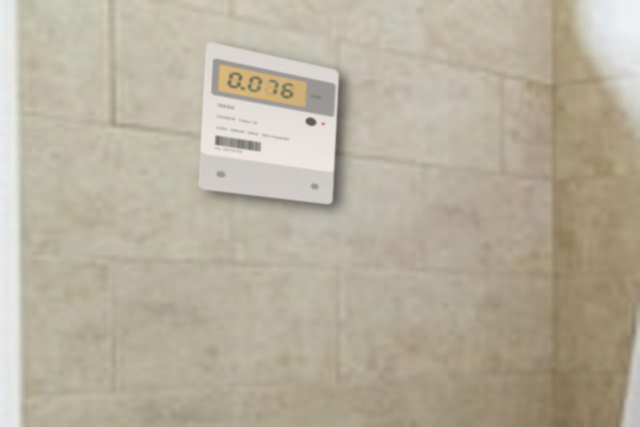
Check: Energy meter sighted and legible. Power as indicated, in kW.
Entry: 0.076 kW
